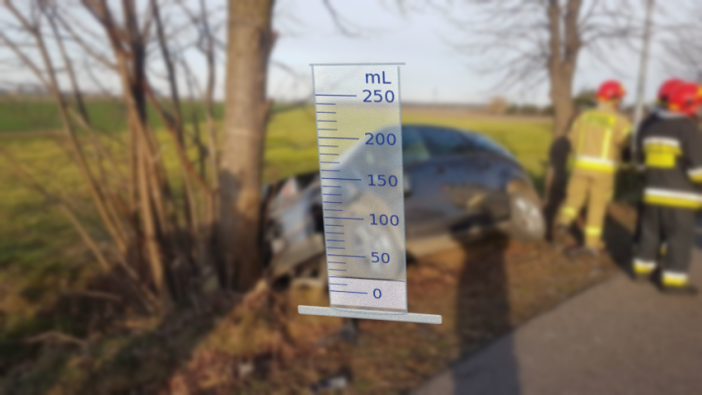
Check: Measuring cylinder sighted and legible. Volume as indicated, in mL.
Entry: 20 mL
